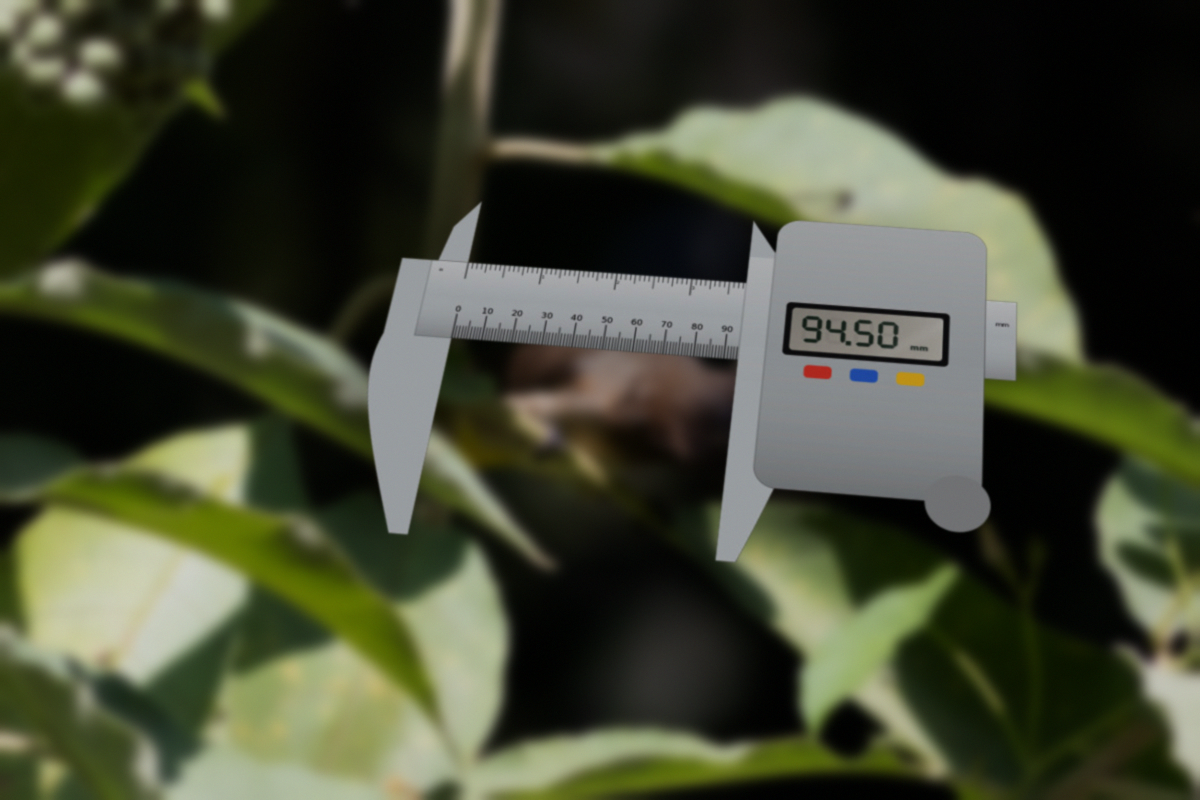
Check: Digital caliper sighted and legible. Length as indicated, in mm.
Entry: 94.50 mm
